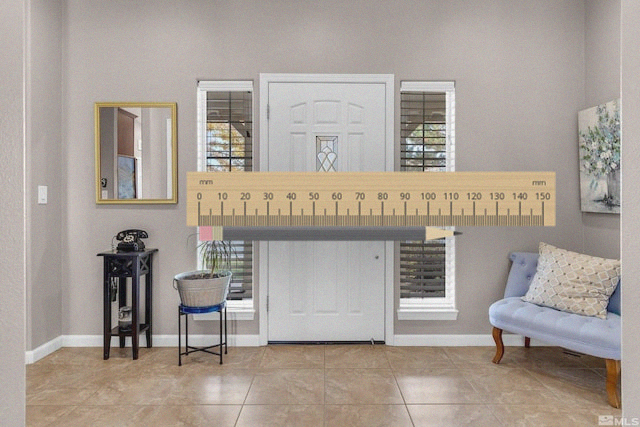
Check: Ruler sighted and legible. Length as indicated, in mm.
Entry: 115 mm
